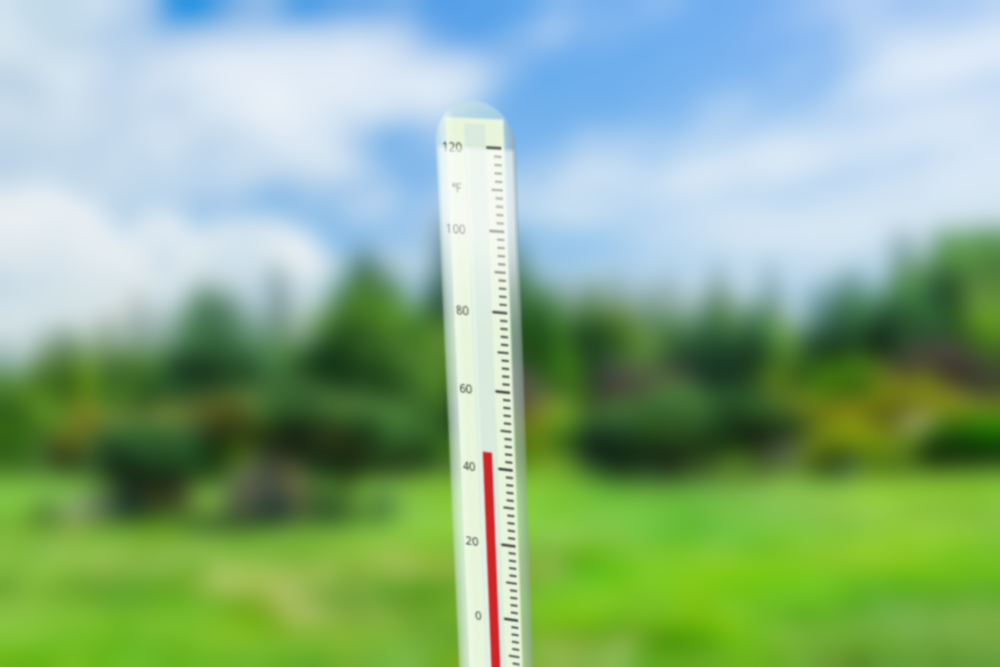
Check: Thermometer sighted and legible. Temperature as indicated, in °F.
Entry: 44 °F
